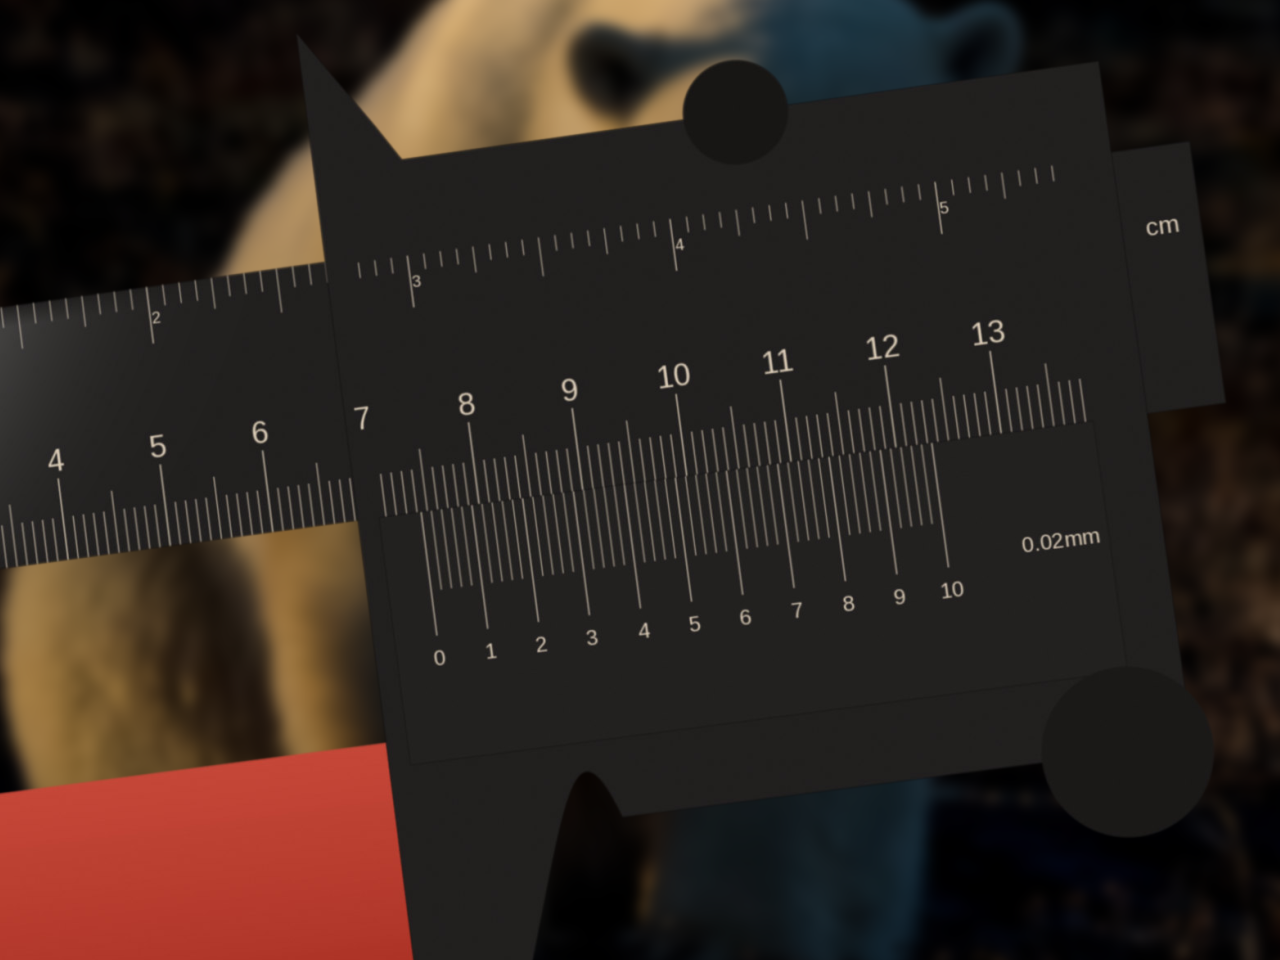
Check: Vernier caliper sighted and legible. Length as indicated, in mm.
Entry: 74.4 mm
